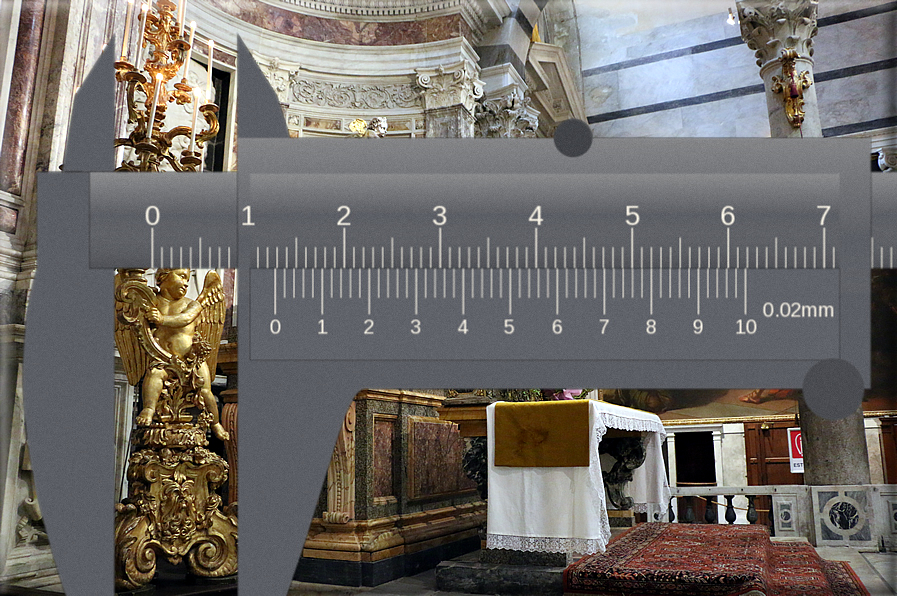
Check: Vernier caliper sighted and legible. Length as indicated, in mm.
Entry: 12.8 mm
